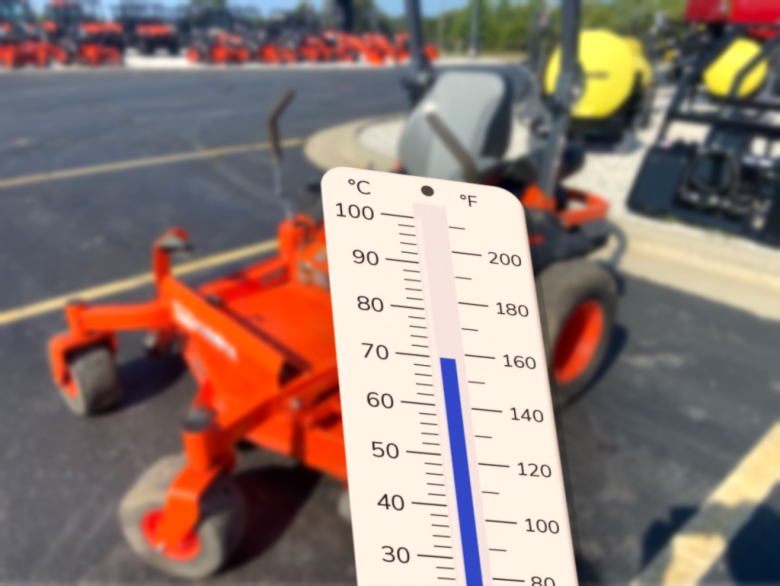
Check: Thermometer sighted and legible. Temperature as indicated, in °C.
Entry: 70 °C
